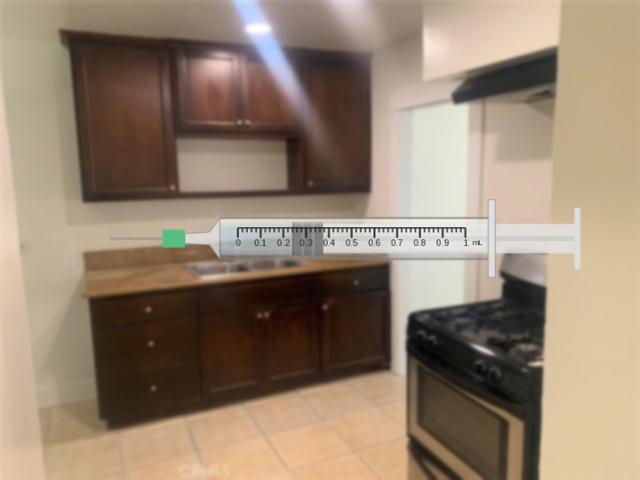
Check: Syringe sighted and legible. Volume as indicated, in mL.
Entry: 0.24 mL
